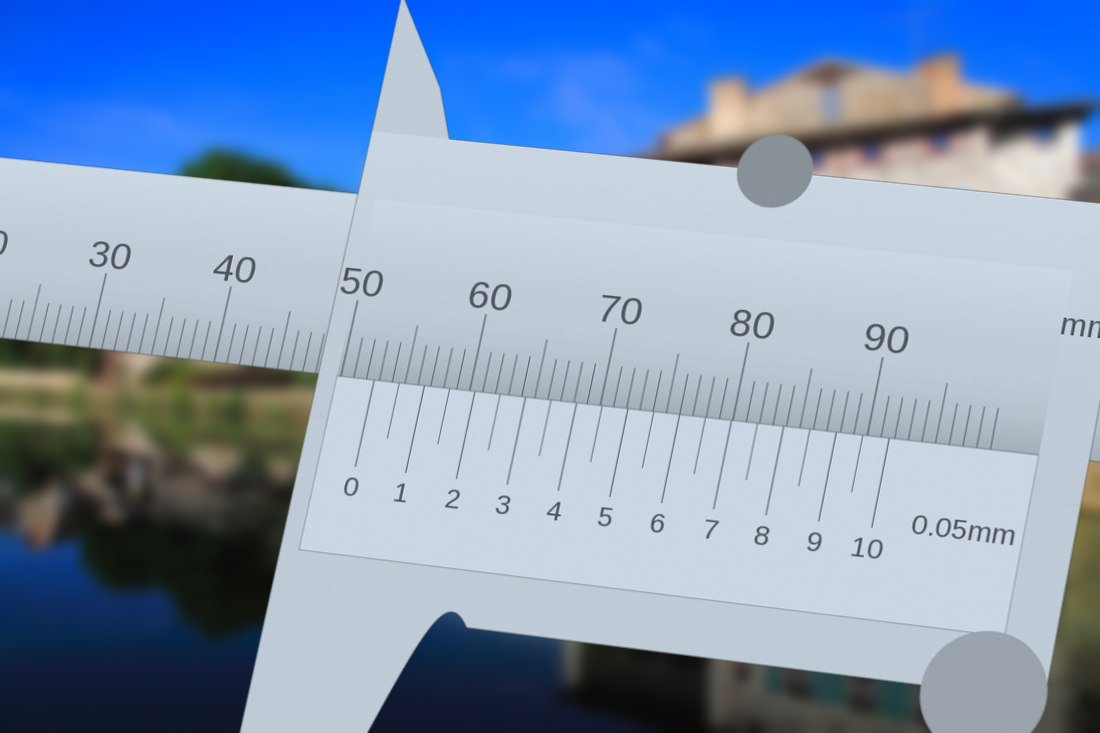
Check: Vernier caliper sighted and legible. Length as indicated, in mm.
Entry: 52.6 mm
